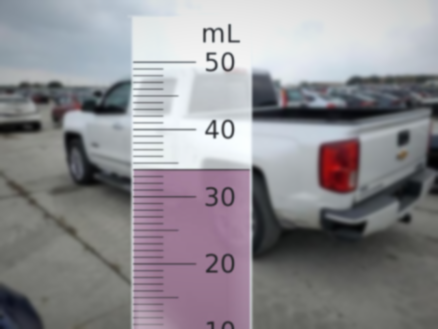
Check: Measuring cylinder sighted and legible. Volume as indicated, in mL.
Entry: 34 mL
